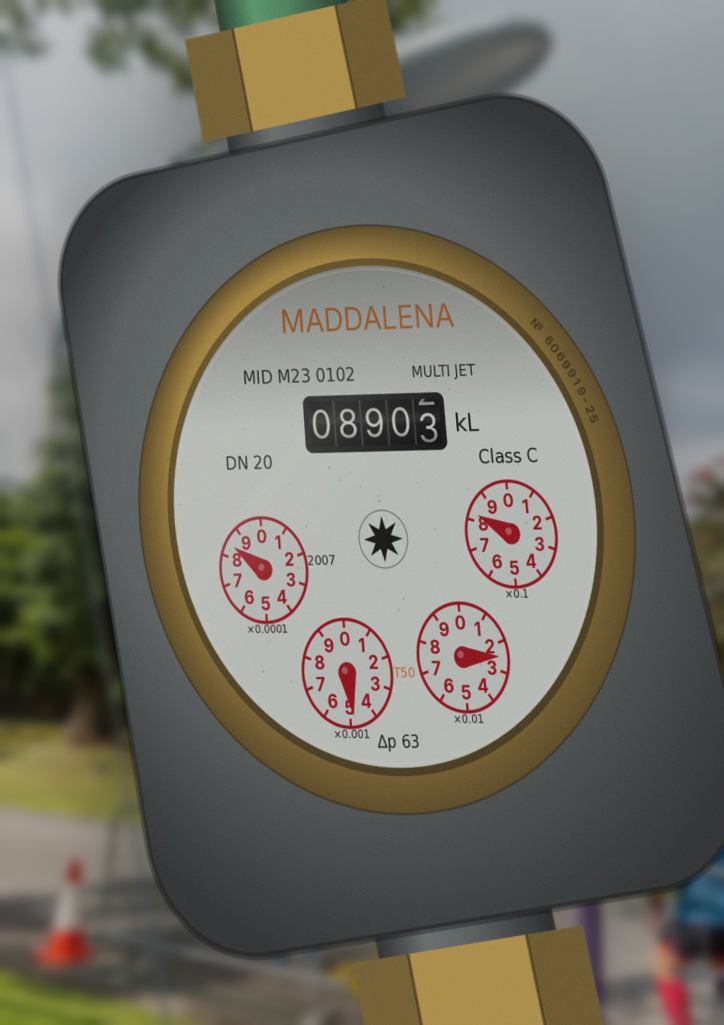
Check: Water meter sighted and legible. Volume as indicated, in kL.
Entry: 8902.8248 kL
